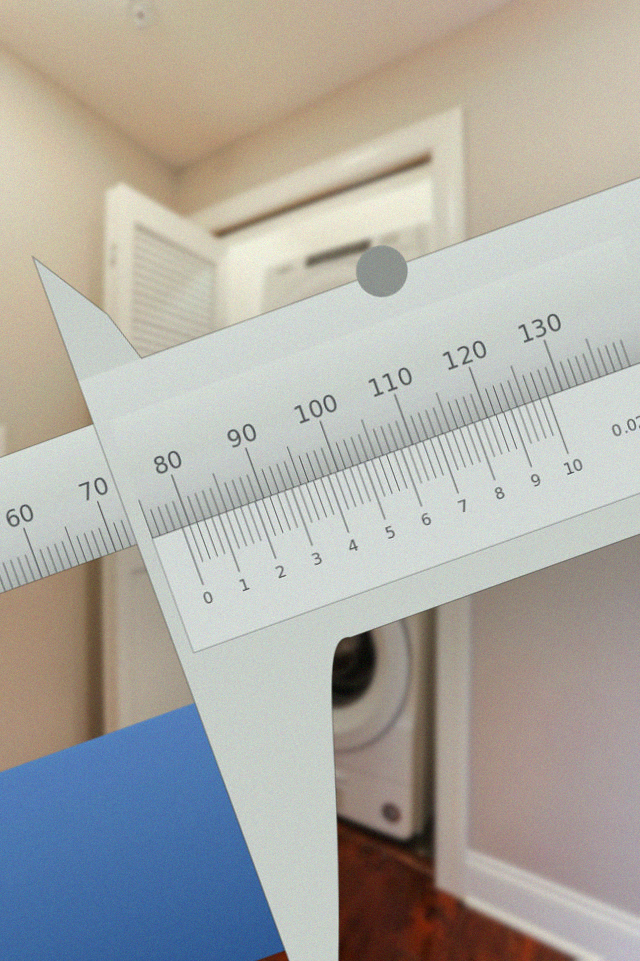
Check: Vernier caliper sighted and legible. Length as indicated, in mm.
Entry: 79.0 mm
